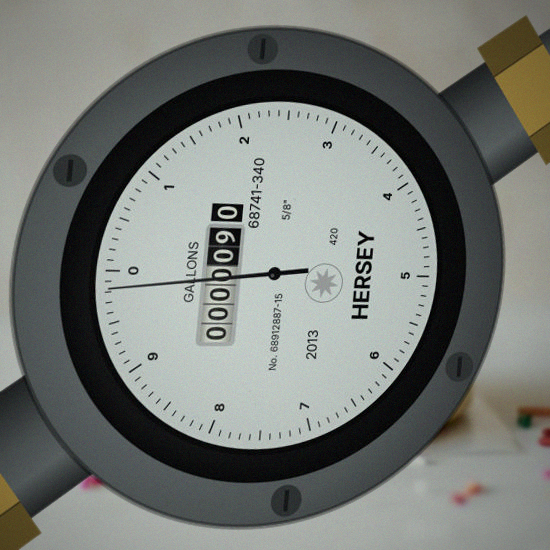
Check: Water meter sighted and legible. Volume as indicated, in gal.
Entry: 89.8 gal
